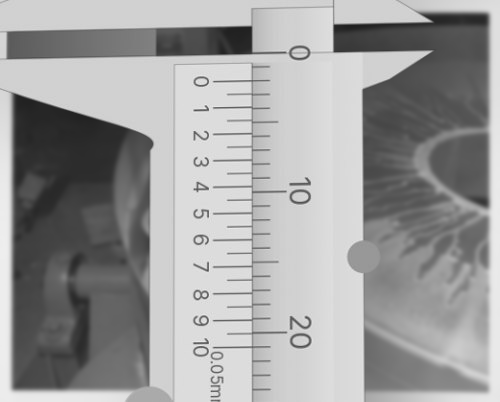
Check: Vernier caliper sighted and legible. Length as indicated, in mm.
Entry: 2.0 mm
